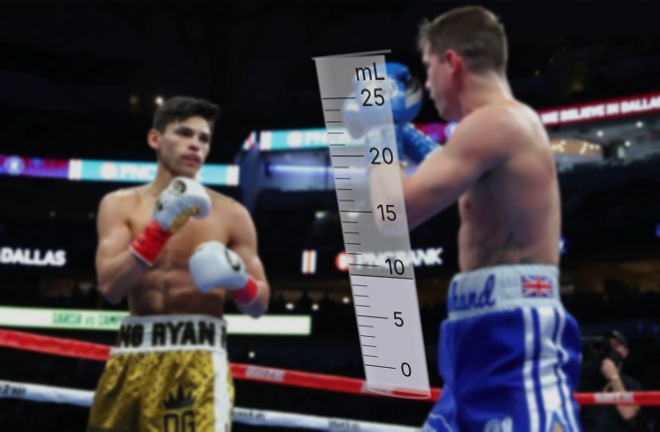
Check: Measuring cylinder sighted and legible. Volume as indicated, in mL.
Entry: 9 mL
